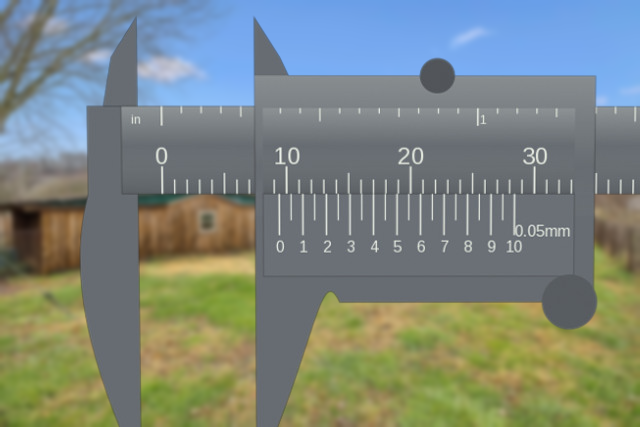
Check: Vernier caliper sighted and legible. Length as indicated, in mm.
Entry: 9.4 mm
